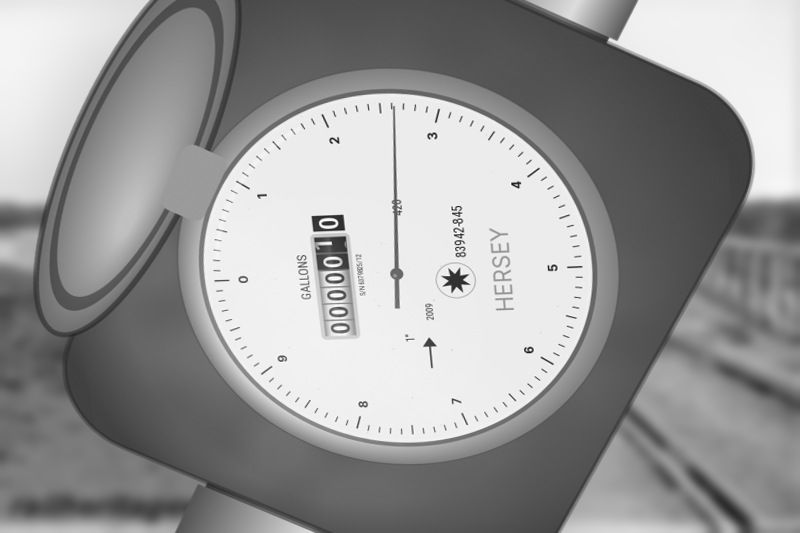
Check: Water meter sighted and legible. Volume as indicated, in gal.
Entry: 12.6 gal
